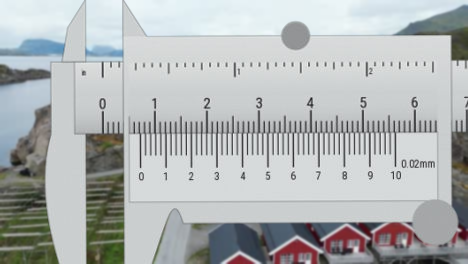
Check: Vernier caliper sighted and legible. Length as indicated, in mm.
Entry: 7.2 mm
